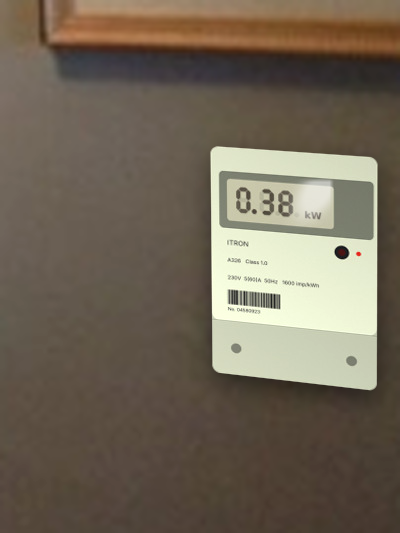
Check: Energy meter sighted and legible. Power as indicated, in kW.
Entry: 0.38 kW
